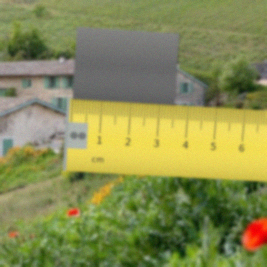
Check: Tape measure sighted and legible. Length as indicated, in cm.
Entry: 3.5 cm
